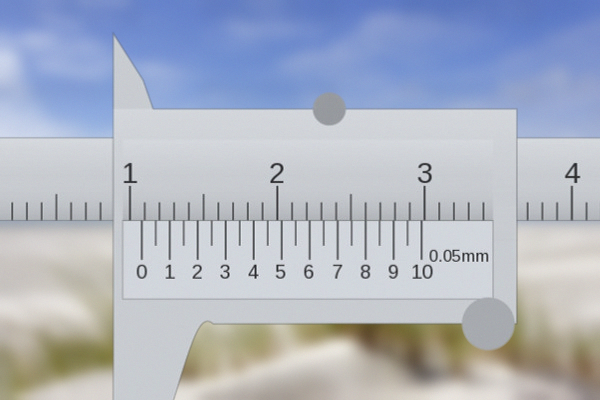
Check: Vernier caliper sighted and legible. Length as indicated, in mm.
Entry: 10.8 mm
